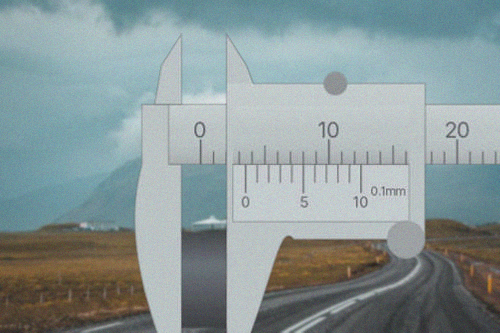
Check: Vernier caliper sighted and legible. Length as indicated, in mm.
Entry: 3.5 mm
